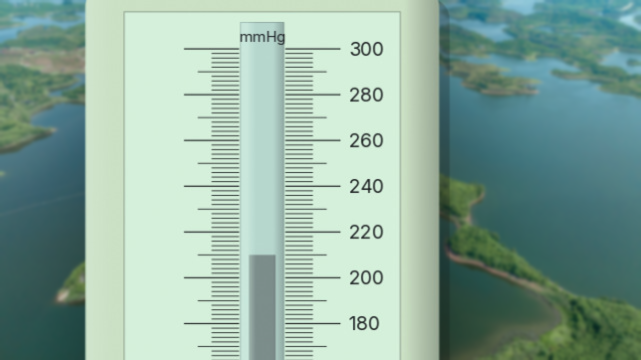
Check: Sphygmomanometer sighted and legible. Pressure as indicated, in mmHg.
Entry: 210 mmHg
